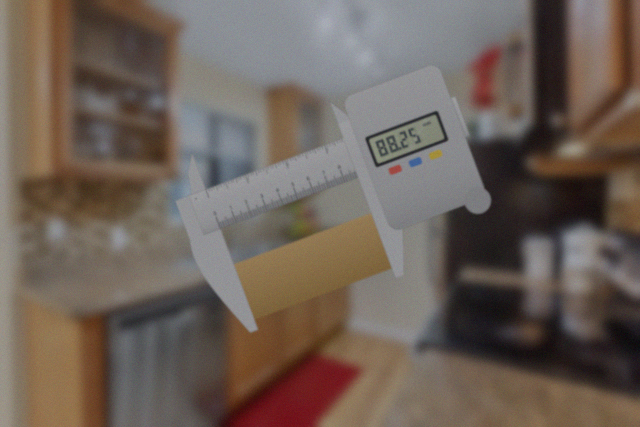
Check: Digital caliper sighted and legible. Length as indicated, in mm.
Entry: 88.25 mm
